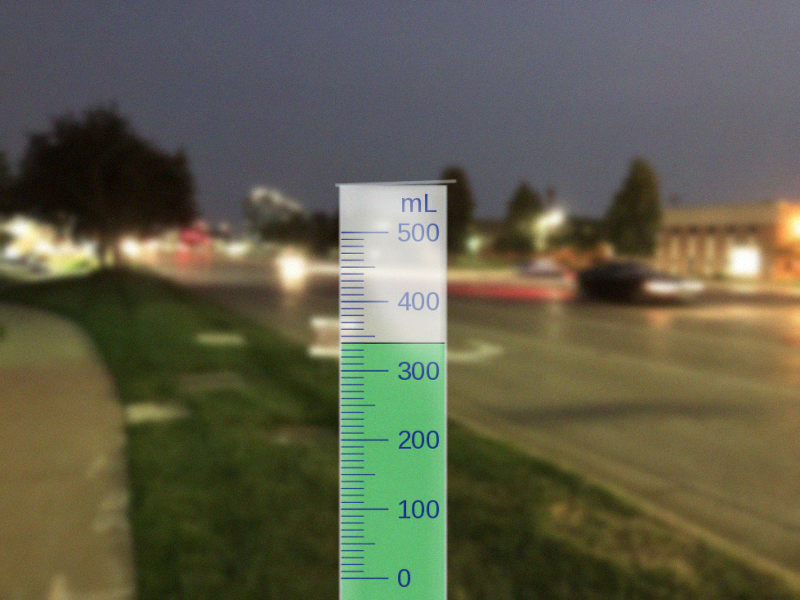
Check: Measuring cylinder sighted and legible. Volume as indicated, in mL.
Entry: 340 mL
